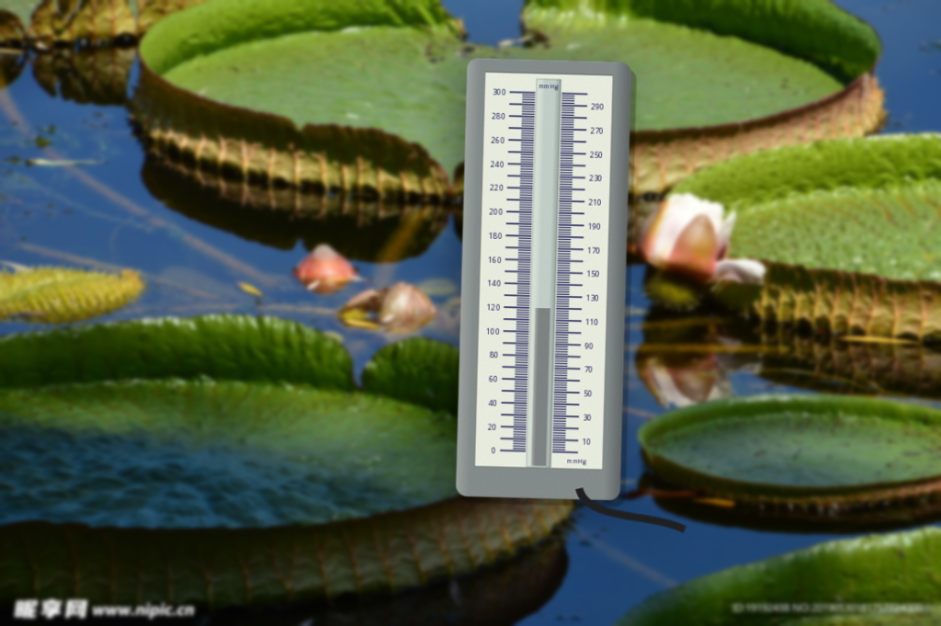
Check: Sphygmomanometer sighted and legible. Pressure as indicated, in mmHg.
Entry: 120 mmHg
